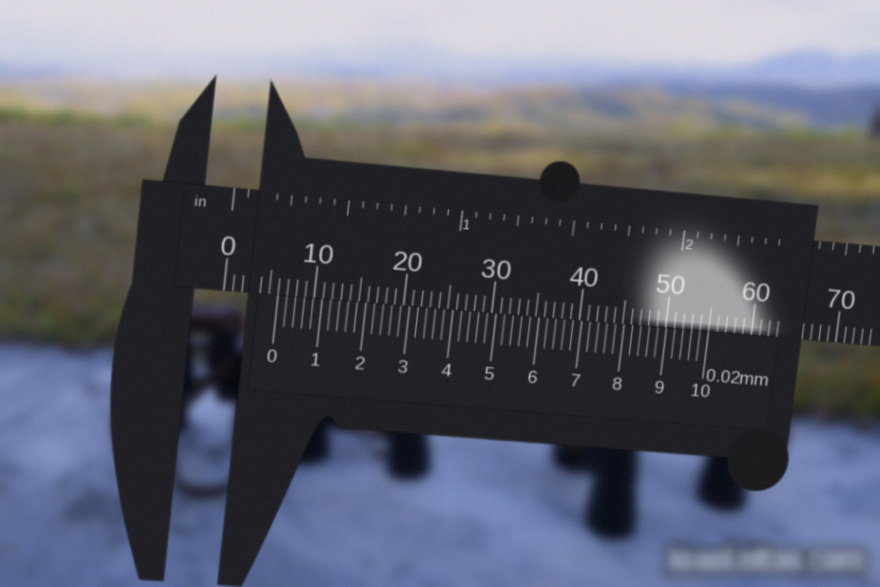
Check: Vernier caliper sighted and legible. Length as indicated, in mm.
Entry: 6.0 mm
